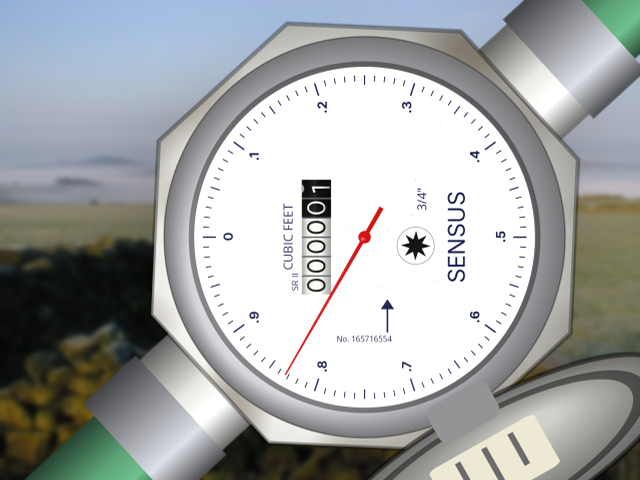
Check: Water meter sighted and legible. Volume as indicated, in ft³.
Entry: 0.83 ft³
